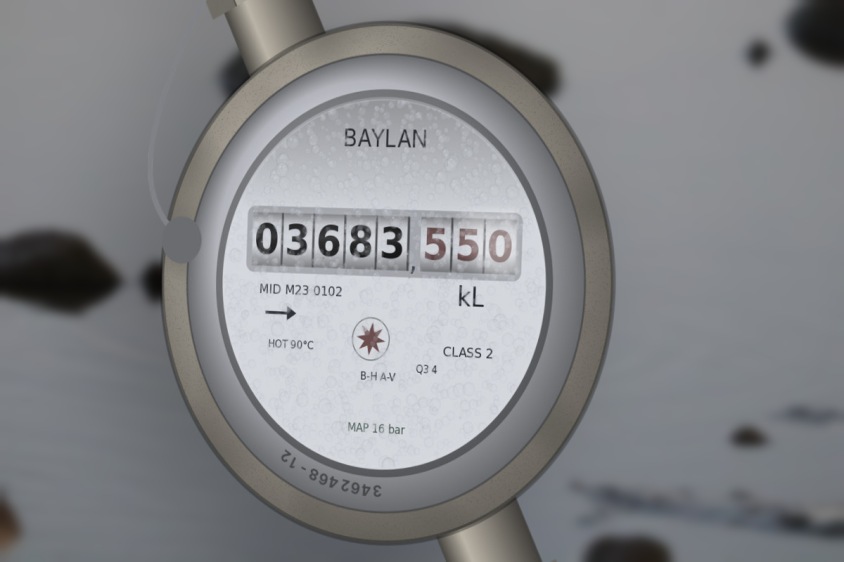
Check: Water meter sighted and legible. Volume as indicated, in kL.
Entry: 3683.550 kL
